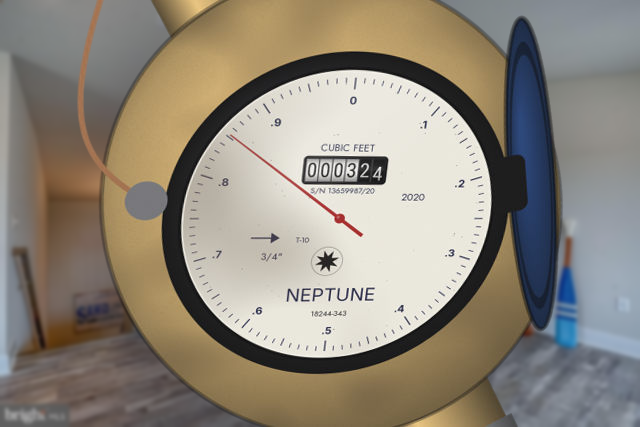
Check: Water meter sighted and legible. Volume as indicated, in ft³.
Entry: 323.85 ft³
